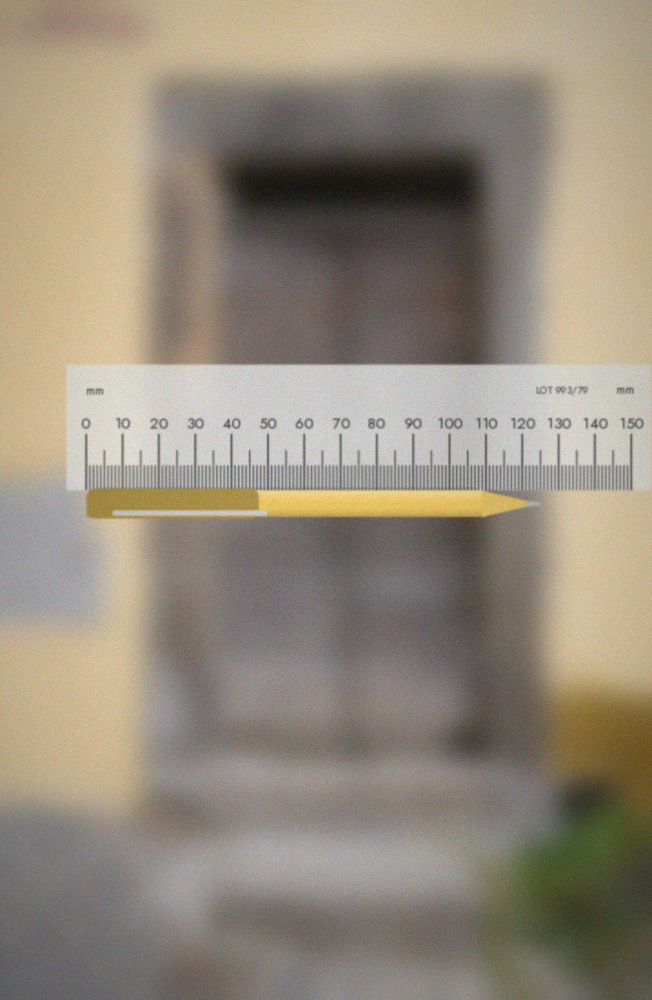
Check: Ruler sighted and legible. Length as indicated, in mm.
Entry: 125 mm
